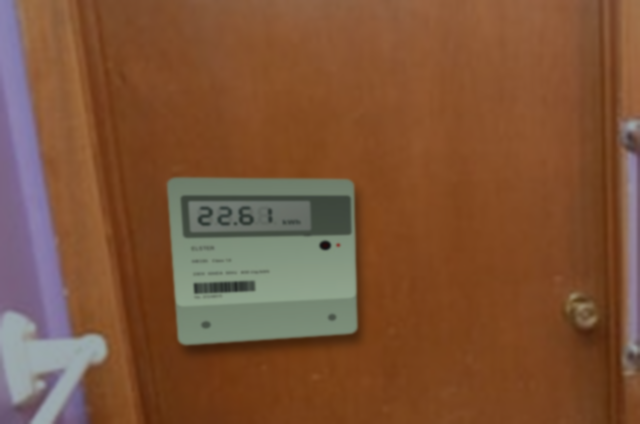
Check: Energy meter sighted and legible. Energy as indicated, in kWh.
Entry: 22.61 kWh
